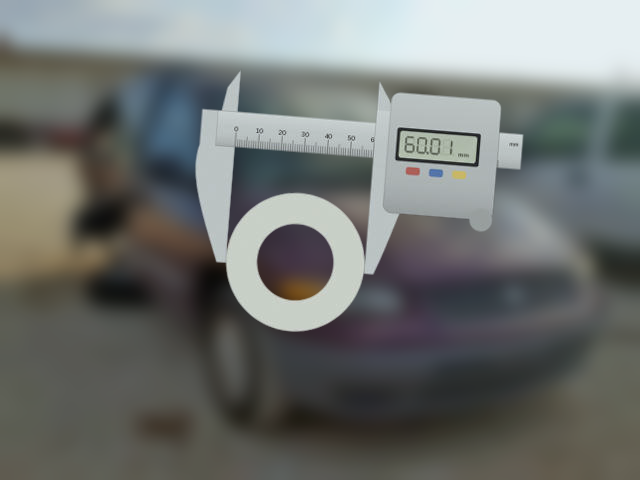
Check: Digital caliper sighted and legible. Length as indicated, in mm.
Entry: 60.01 mm
